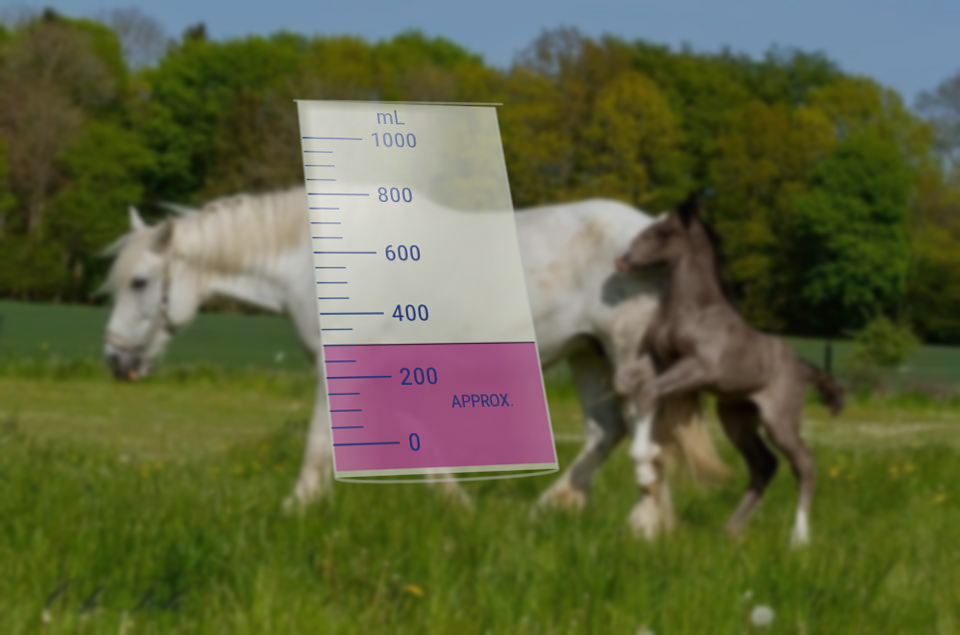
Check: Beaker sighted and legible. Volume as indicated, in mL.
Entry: 300 mL
